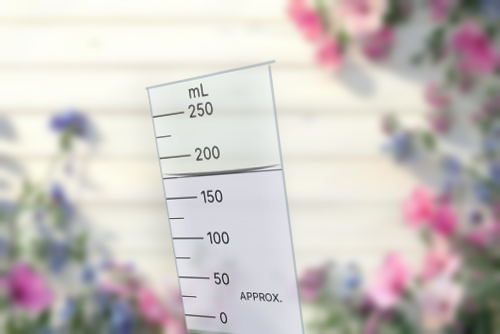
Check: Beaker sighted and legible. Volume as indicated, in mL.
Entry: 175 mL
